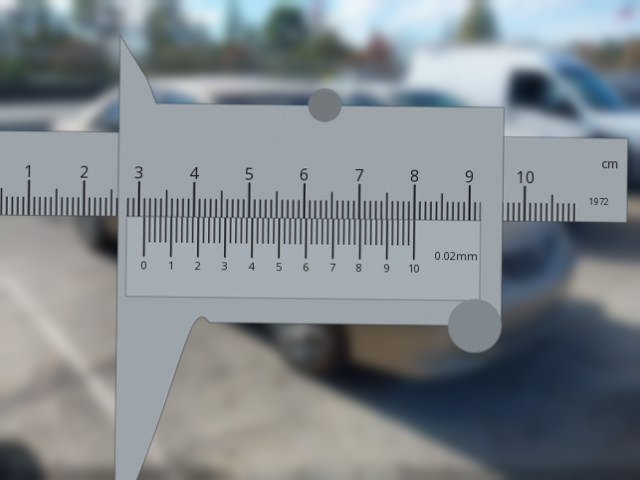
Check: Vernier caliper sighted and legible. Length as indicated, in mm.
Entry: 31.0 mm
